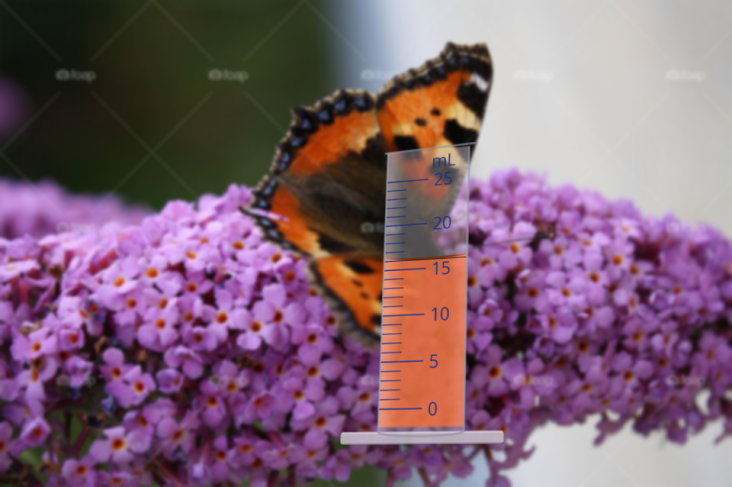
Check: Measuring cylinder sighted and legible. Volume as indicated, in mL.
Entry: 16 mL
